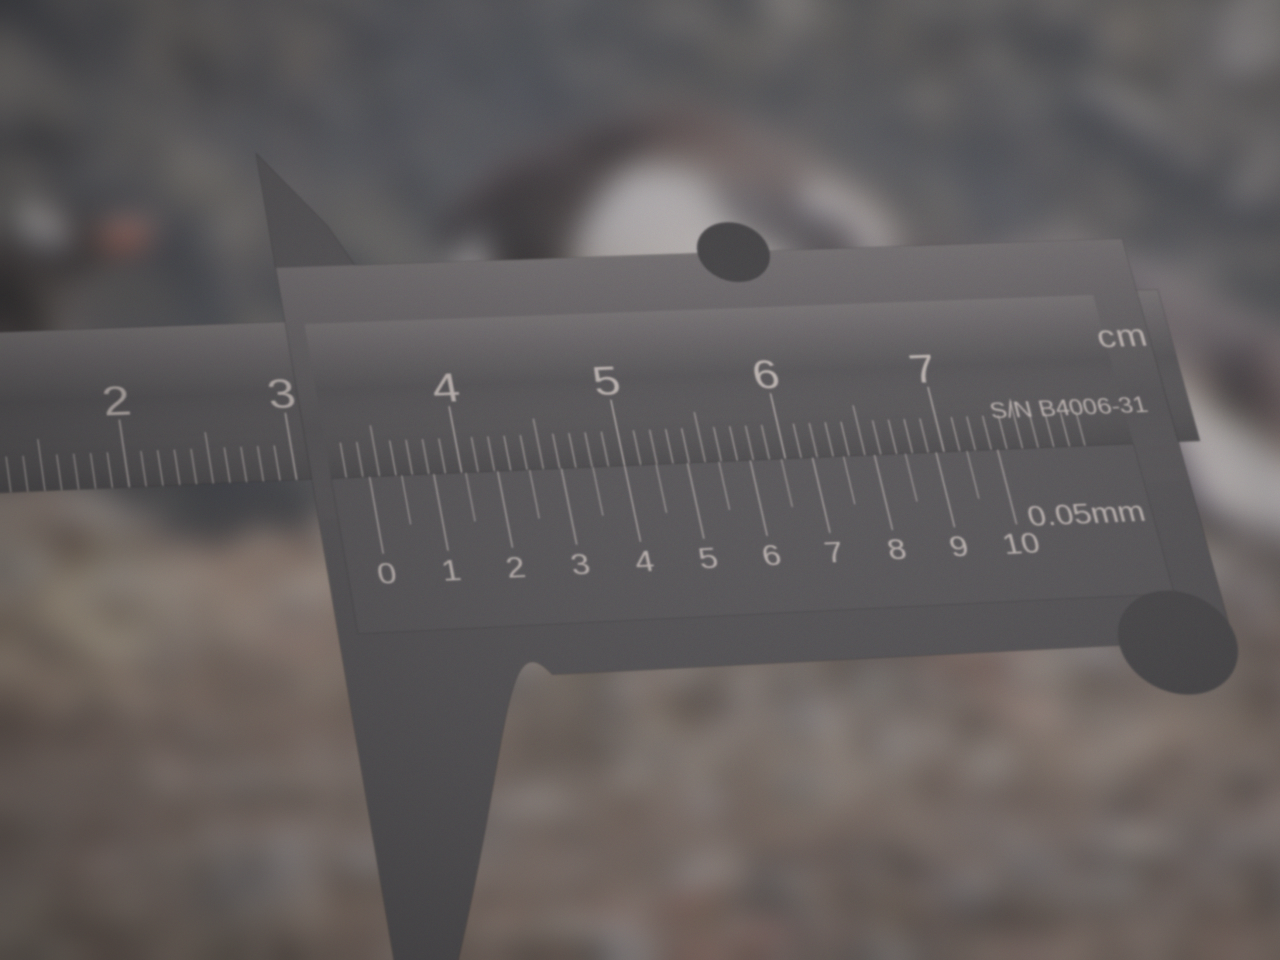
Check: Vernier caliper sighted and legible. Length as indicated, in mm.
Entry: 34.4 mm
